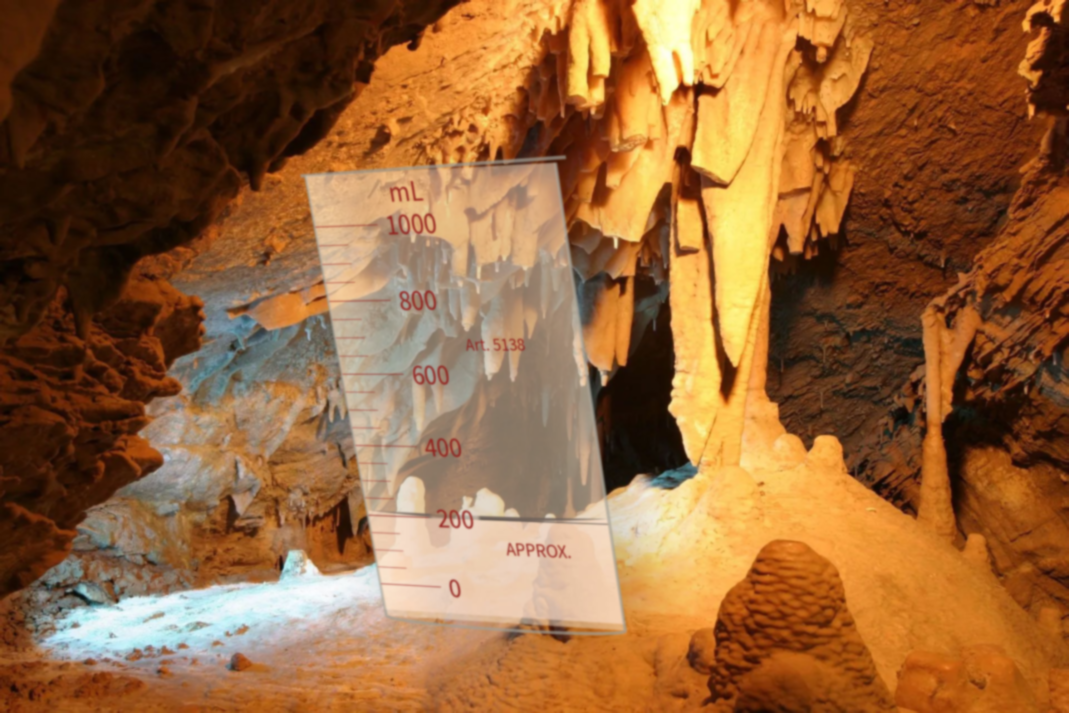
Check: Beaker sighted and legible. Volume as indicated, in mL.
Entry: 200 mL
